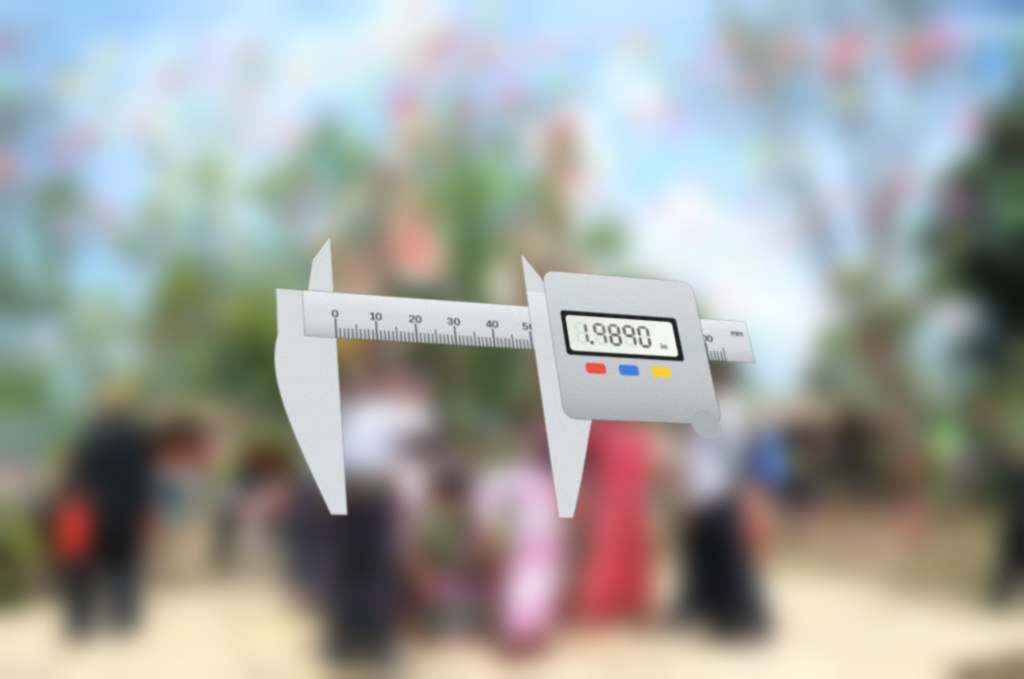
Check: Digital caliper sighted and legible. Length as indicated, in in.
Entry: 1.9890 in
